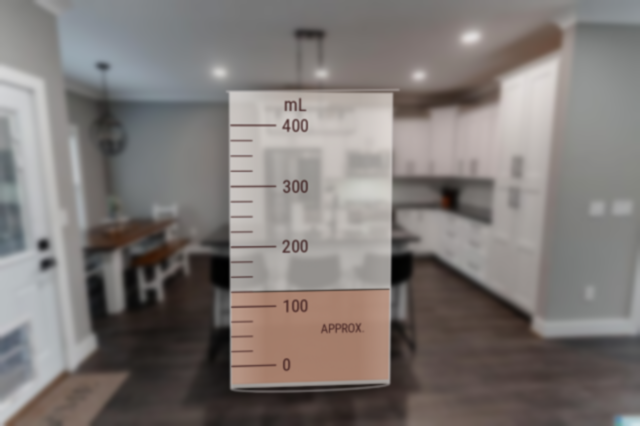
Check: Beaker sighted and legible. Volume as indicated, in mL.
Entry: 125 mL
